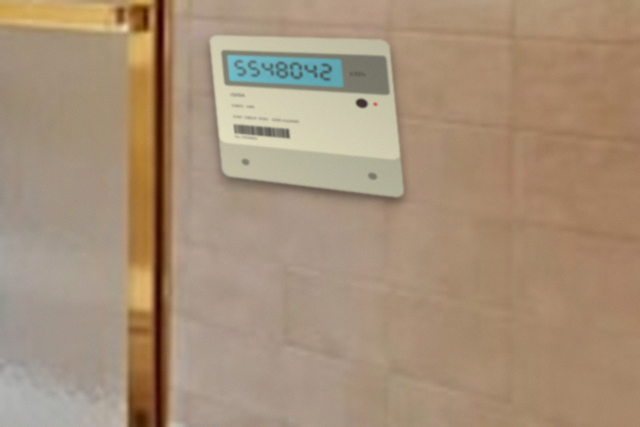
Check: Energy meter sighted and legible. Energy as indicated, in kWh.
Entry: 5548042 kWh
